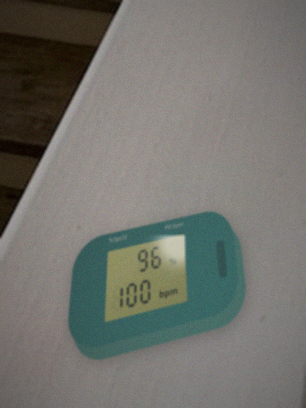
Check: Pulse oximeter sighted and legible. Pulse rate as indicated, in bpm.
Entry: 100 bpm
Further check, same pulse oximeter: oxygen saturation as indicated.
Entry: 96 %
